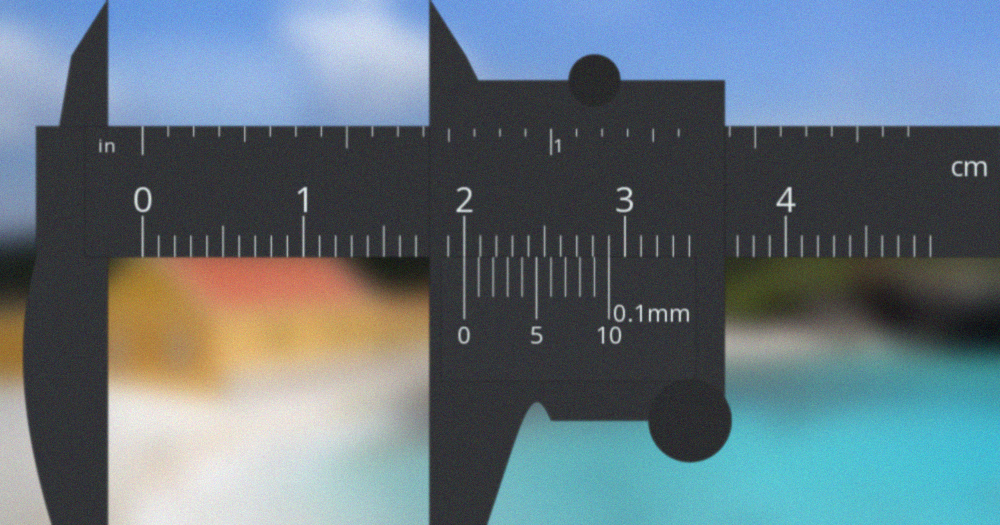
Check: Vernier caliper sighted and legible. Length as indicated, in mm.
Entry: 20.0 mm
